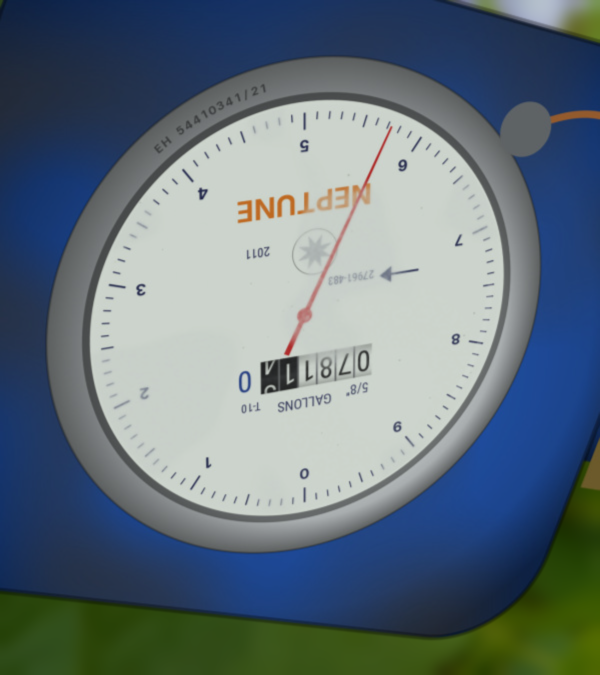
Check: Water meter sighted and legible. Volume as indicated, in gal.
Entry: 781135.7 gal
